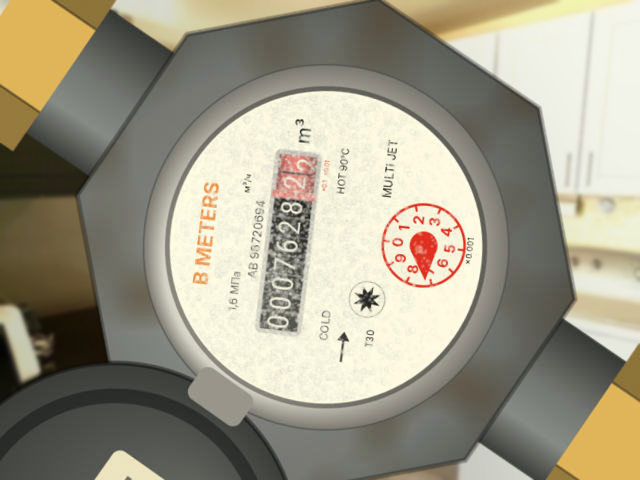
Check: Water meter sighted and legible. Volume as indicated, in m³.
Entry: 7628.217 m³
